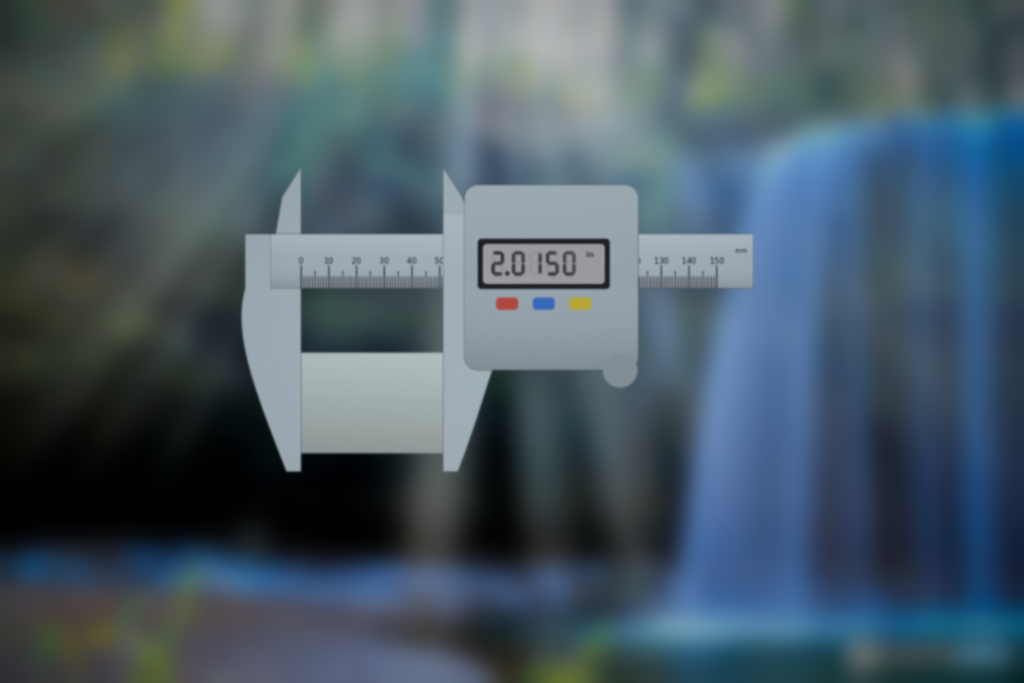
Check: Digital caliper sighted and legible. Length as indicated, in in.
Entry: 2.0150 in
